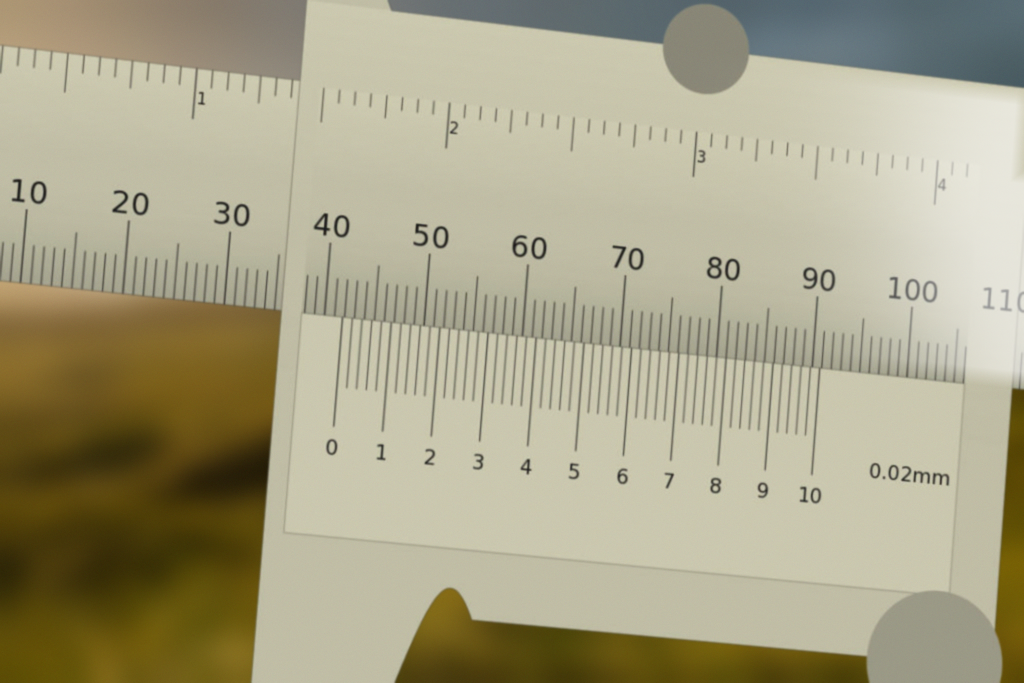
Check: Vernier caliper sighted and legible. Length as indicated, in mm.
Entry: 41.8 mm
